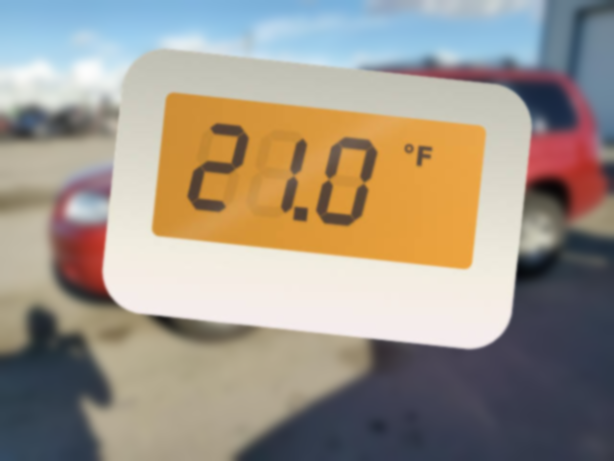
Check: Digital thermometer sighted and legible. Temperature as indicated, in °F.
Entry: 21.0 °F
